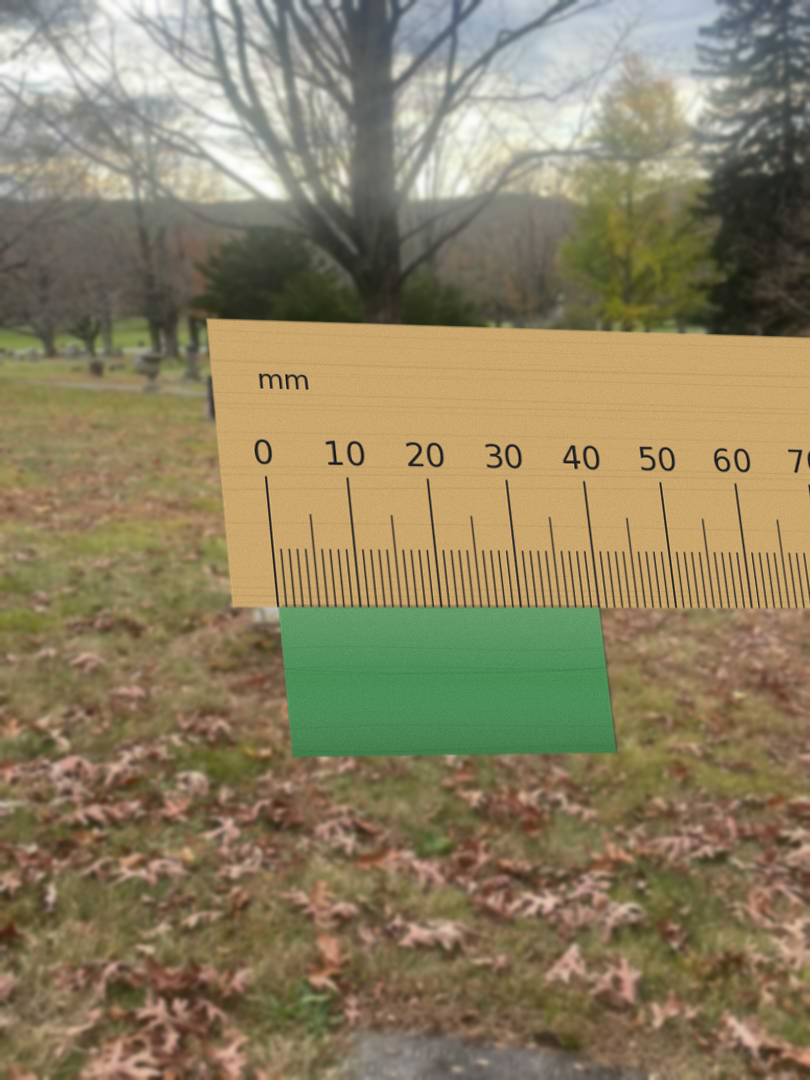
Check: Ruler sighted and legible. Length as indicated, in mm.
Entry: 40 mm
